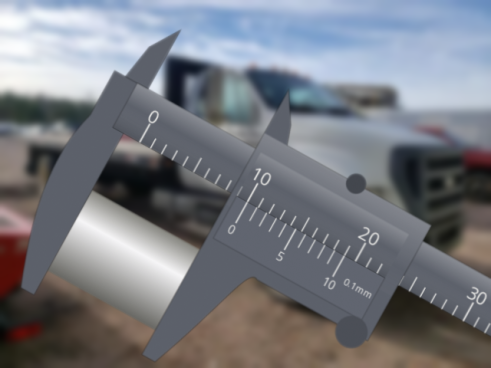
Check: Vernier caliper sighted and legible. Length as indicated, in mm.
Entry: 10.0 mm
